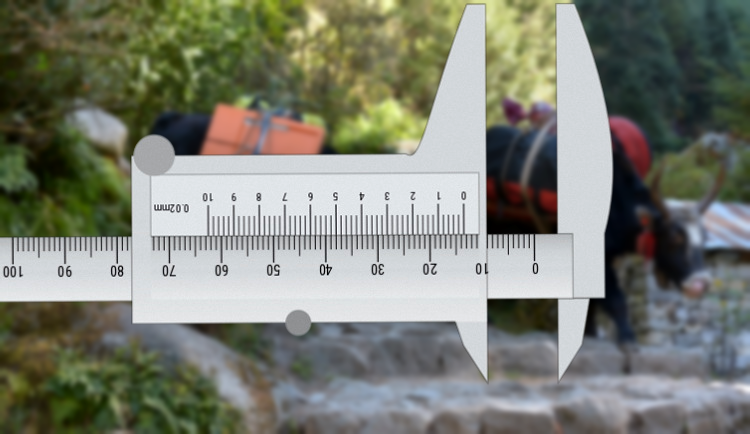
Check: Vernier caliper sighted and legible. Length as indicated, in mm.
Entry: 13.5 mm
